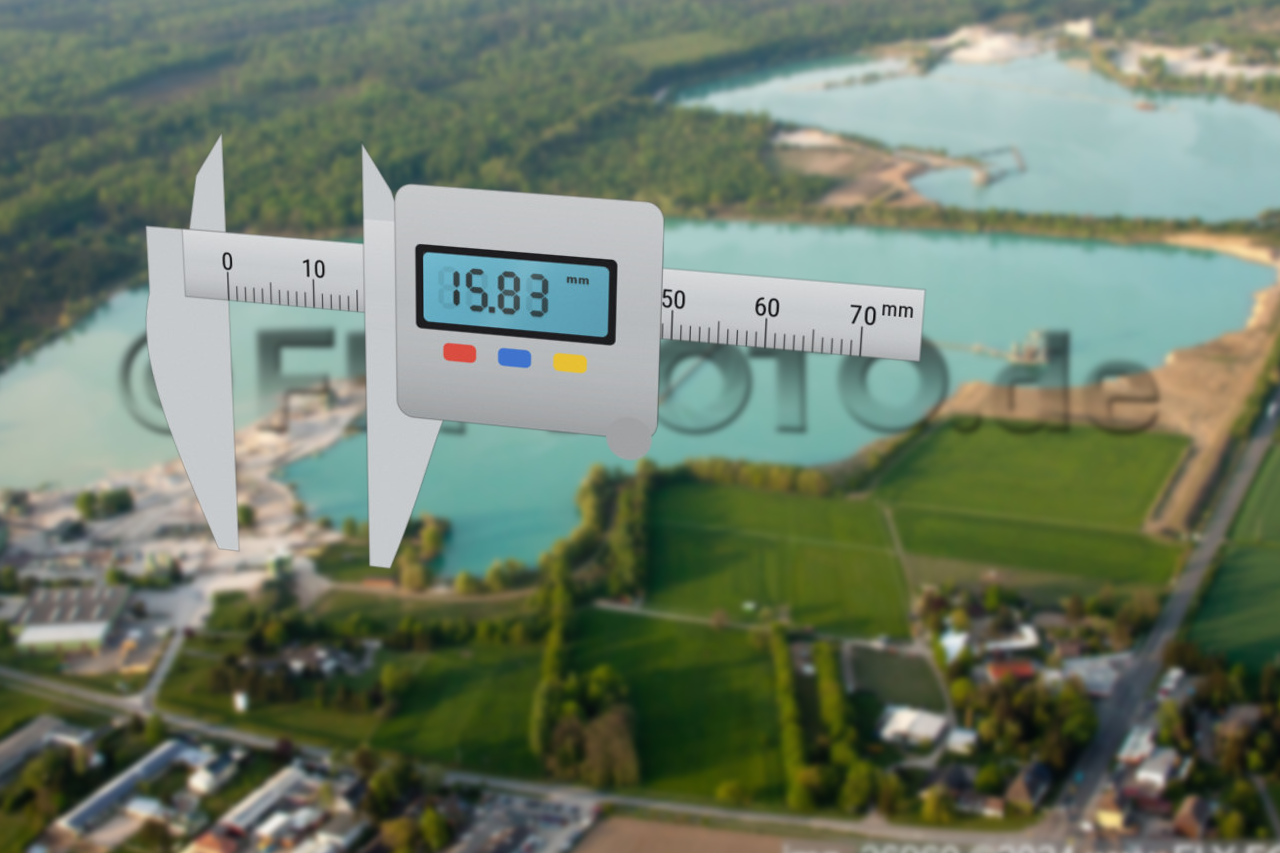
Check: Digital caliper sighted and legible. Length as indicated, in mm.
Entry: 15.83 mm
